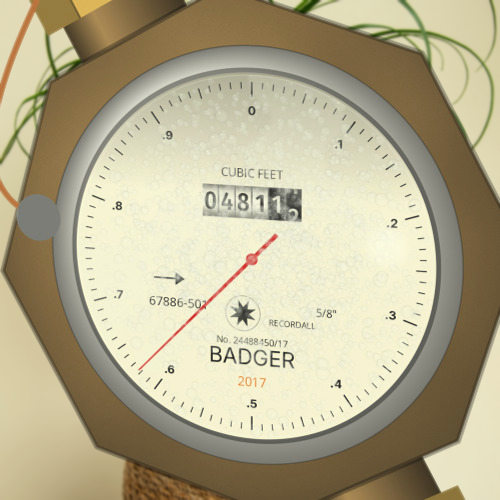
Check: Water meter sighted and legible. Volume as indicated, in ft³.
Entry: 48111.62 ft³
